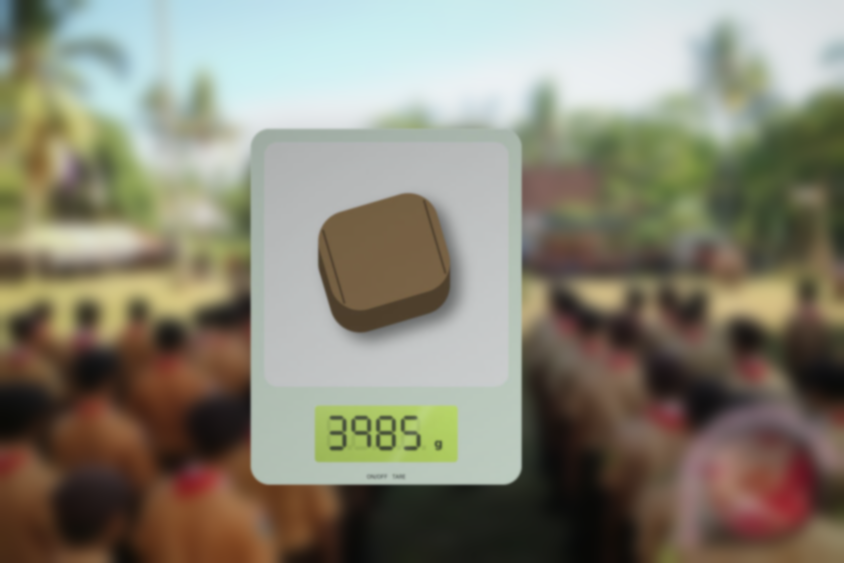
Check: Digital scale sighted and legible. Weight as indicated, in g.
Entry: 3985 g
